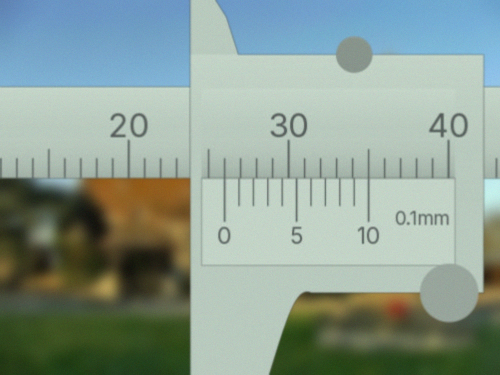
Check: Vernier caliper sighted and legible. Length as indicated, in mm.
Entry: 26.0 mm
